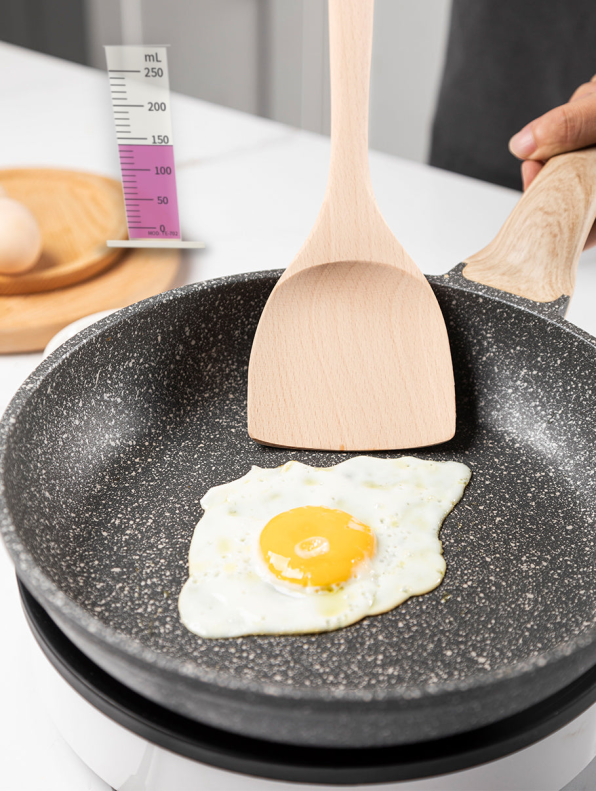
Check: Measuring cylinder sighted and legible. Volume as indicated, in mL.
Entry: 140 mL
